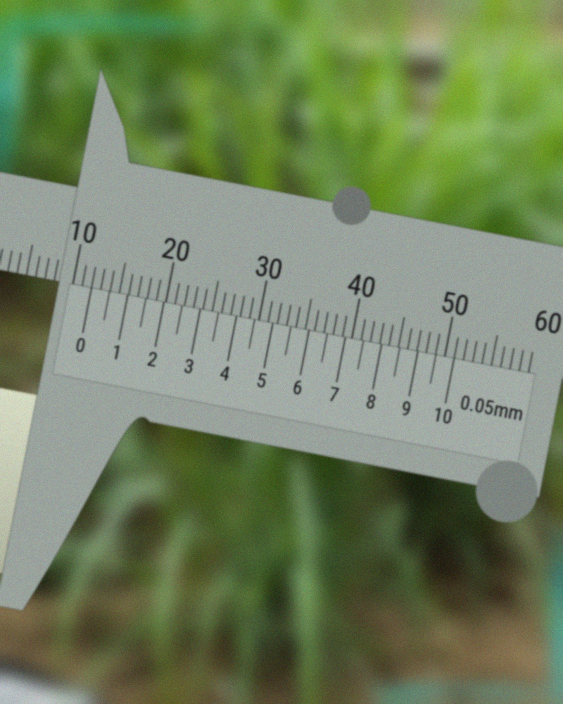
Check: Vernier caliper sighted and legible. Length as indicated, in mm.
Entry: 12.0 mm
